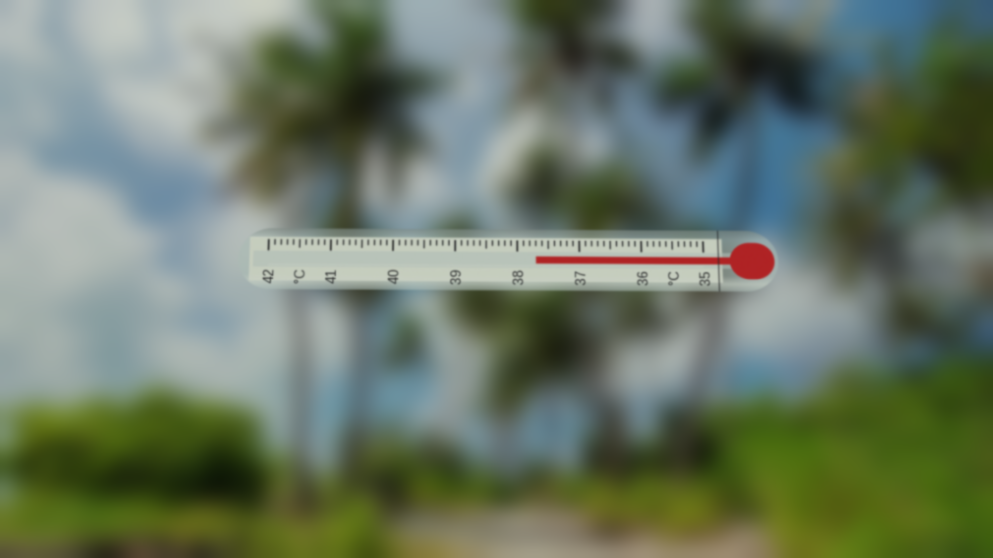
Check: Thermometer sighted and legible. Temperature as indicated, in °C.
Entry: 37.7 °C
